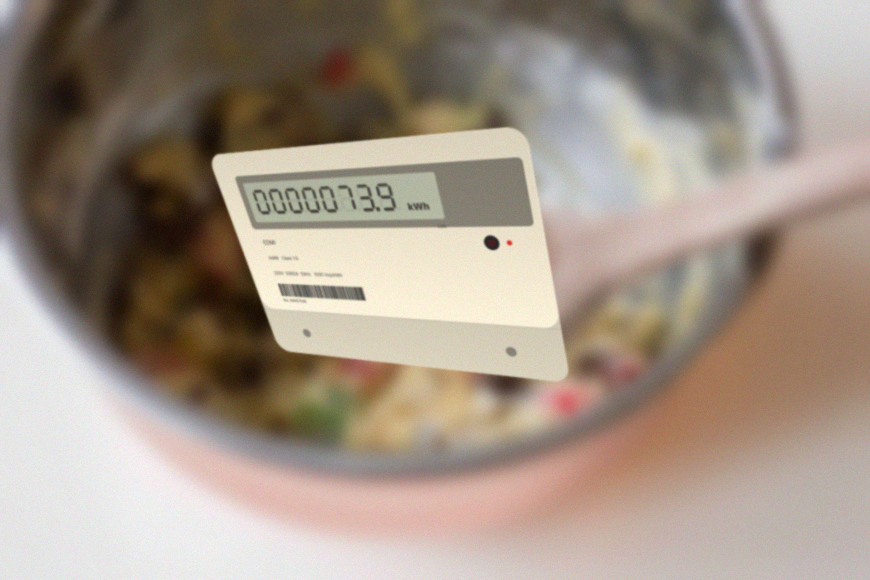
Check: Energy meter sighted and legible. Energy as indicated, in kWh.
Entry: 73.9 kWh
